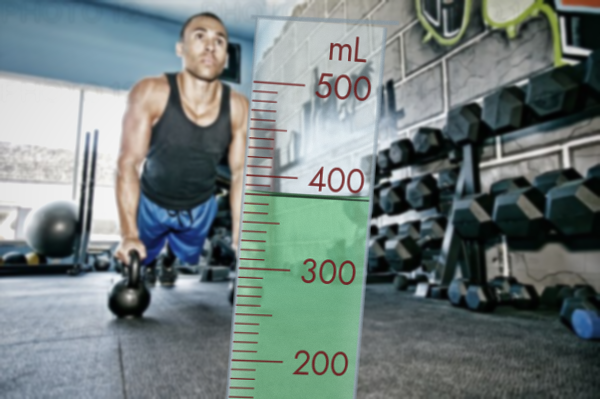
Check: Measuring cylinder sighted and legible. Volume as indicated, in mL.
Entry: 380 mL
